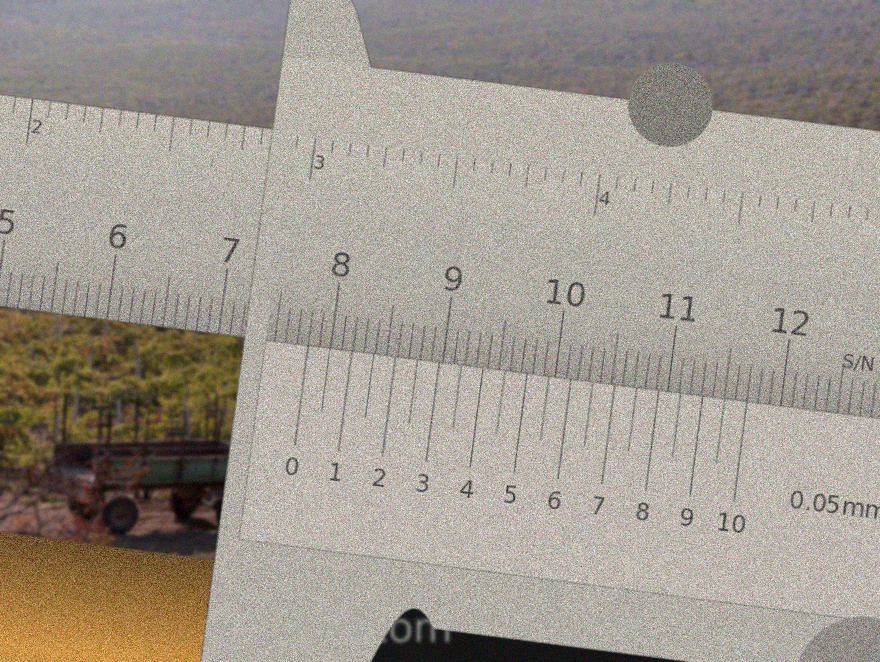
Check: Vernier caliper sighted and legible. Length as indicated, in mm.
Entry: 78.0 mm
